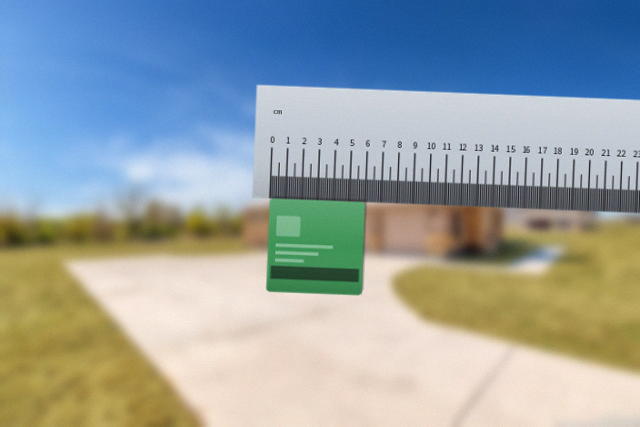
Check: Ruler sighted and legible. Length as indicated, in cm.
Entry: 6 cm
